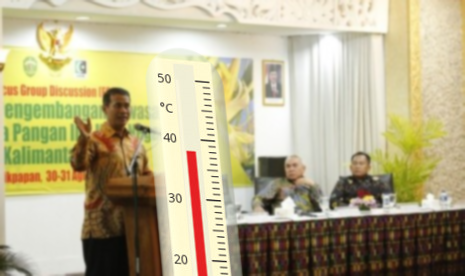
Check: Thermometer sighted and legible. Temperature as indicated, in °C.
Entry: 38 °C
